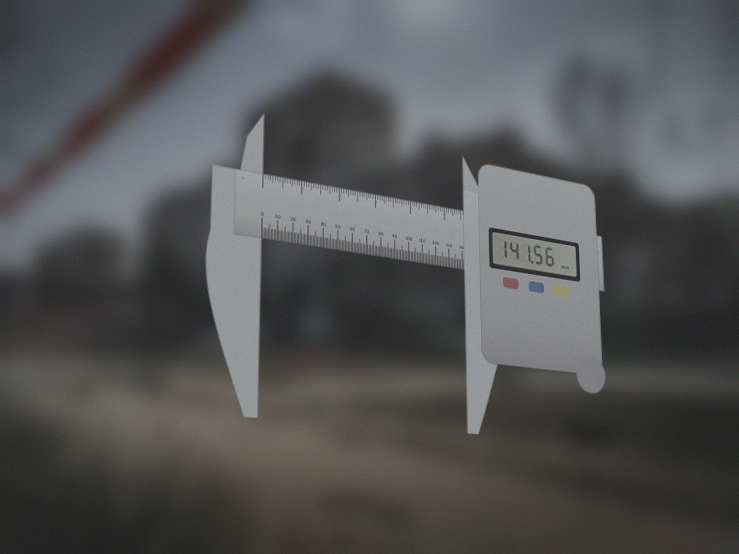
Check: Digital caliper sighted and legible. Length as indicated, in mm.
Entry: 141.56 mm
